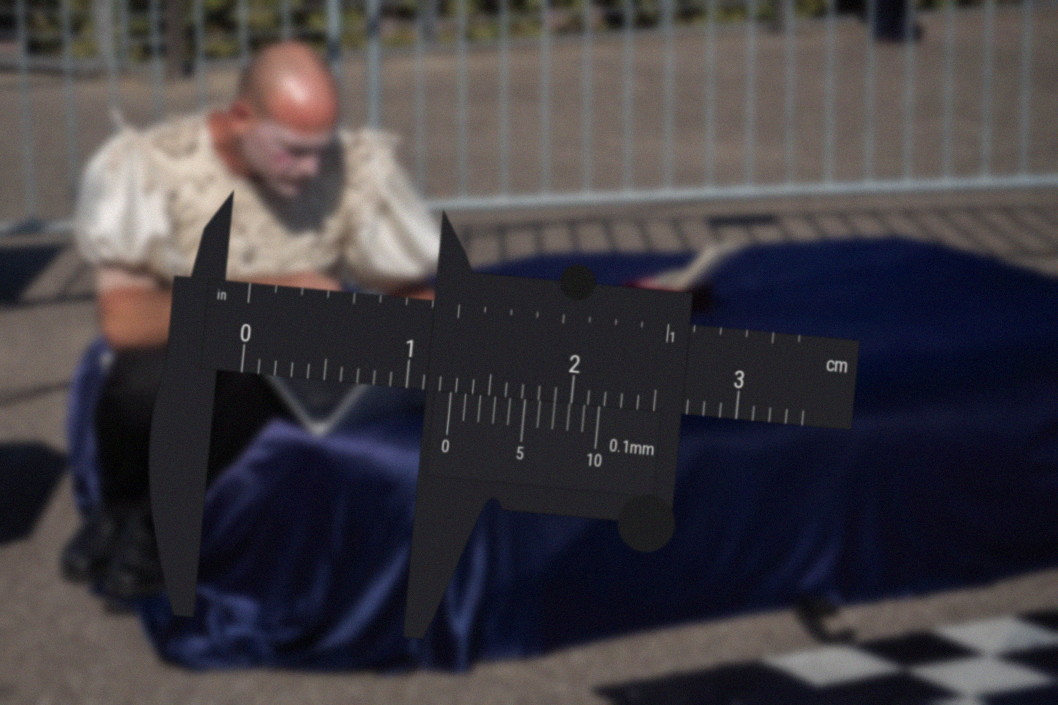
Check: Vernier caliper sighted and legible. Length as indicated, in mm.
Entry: 12.7 mm
